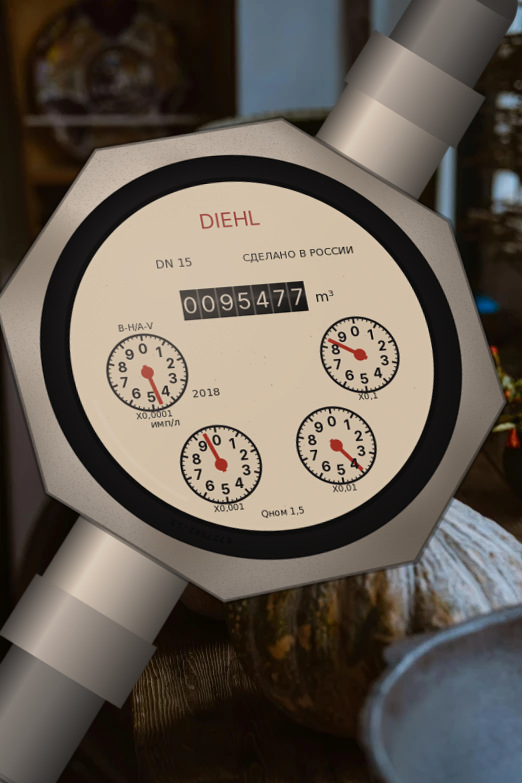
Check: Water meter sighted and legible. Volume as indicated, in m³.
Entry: 95477.8394 m³
